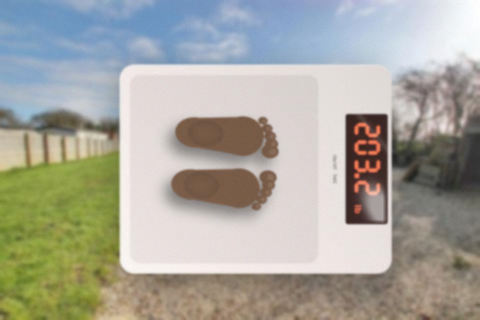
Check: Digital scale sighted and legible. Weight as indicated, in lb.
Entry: 203.2 lb
